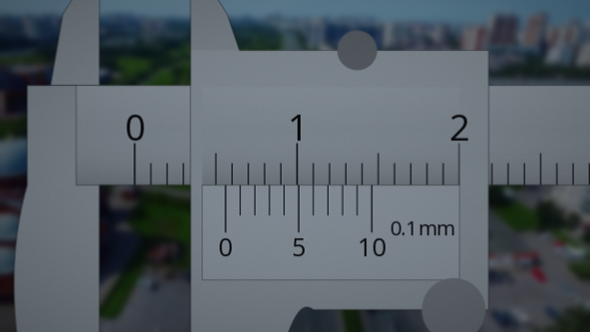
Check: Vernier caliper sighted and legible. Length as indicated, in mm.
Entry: 5.6 mm
